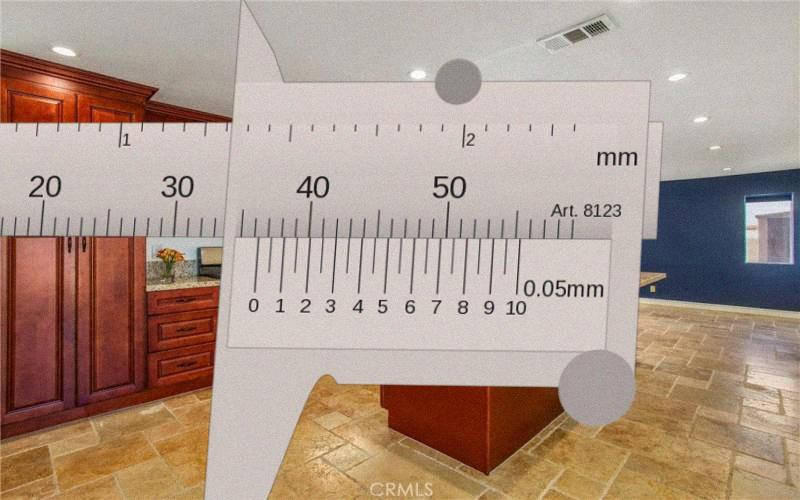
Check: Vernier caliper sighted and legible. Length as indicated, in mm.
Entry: 36.3 mm
